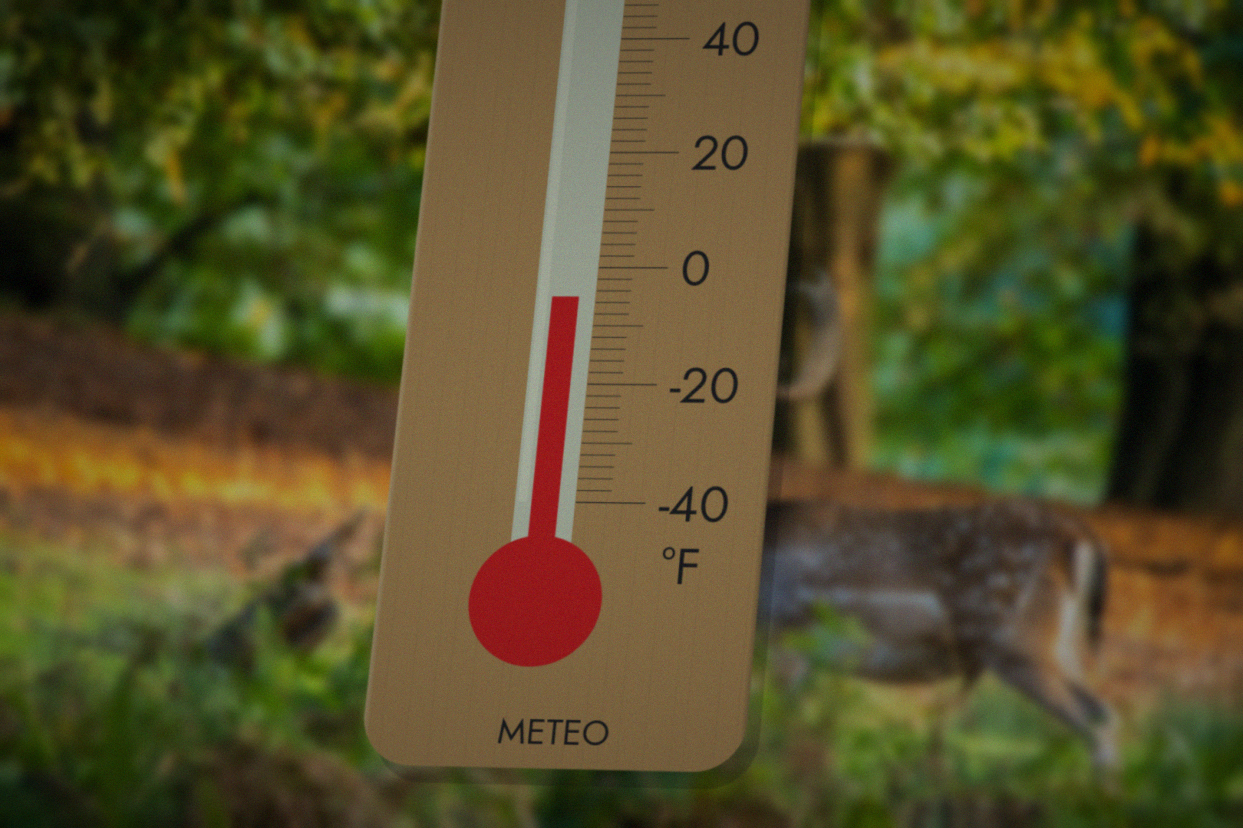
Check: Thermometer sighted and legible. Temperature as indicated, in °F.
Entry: -5 °F
